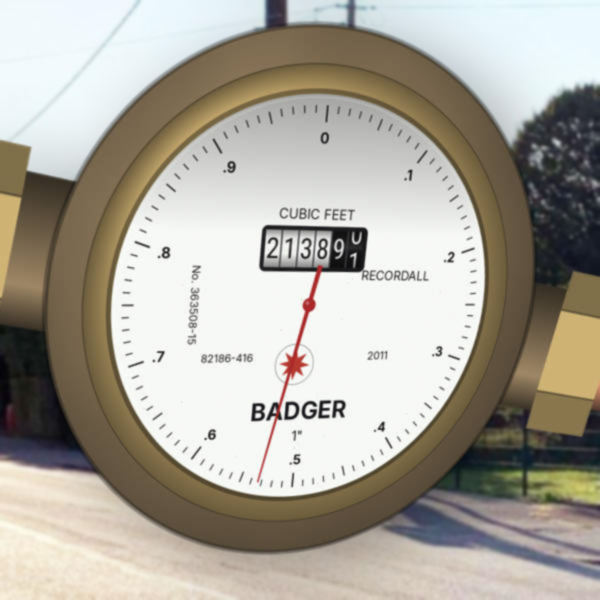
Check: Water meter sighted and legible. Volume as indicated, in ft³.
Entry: 213890.53 ft³
